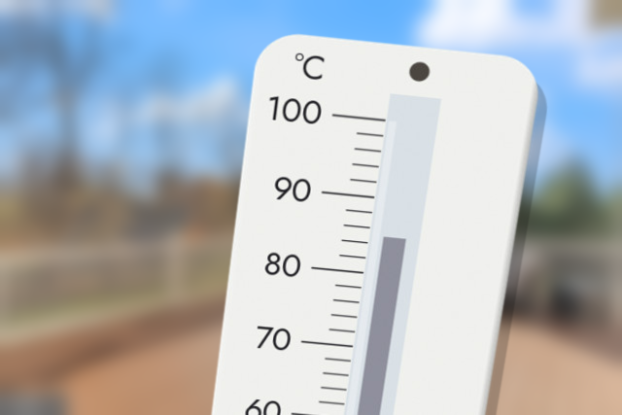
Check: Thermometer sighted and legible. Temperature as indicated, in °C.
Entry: 85 °C
